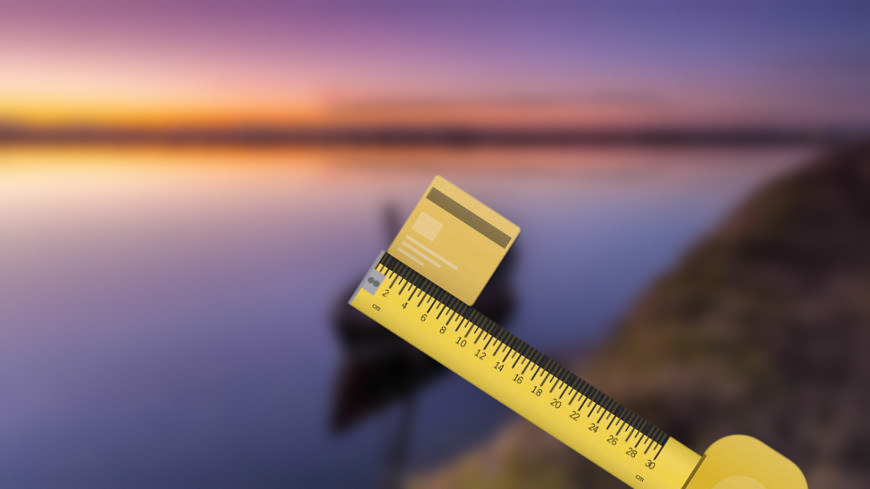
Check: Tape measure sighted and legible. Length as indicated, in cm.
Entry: 9 cm
